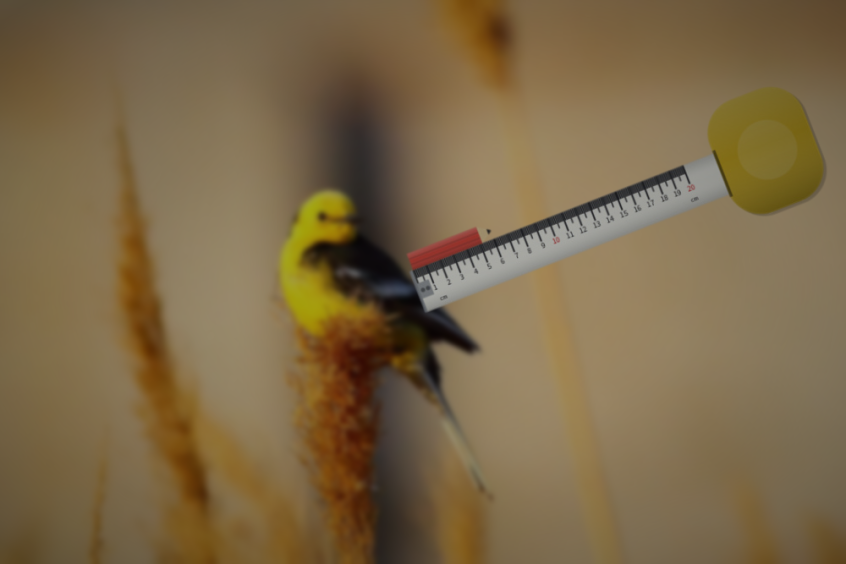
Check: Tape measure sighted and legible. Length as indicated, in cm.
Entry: 6 cm
